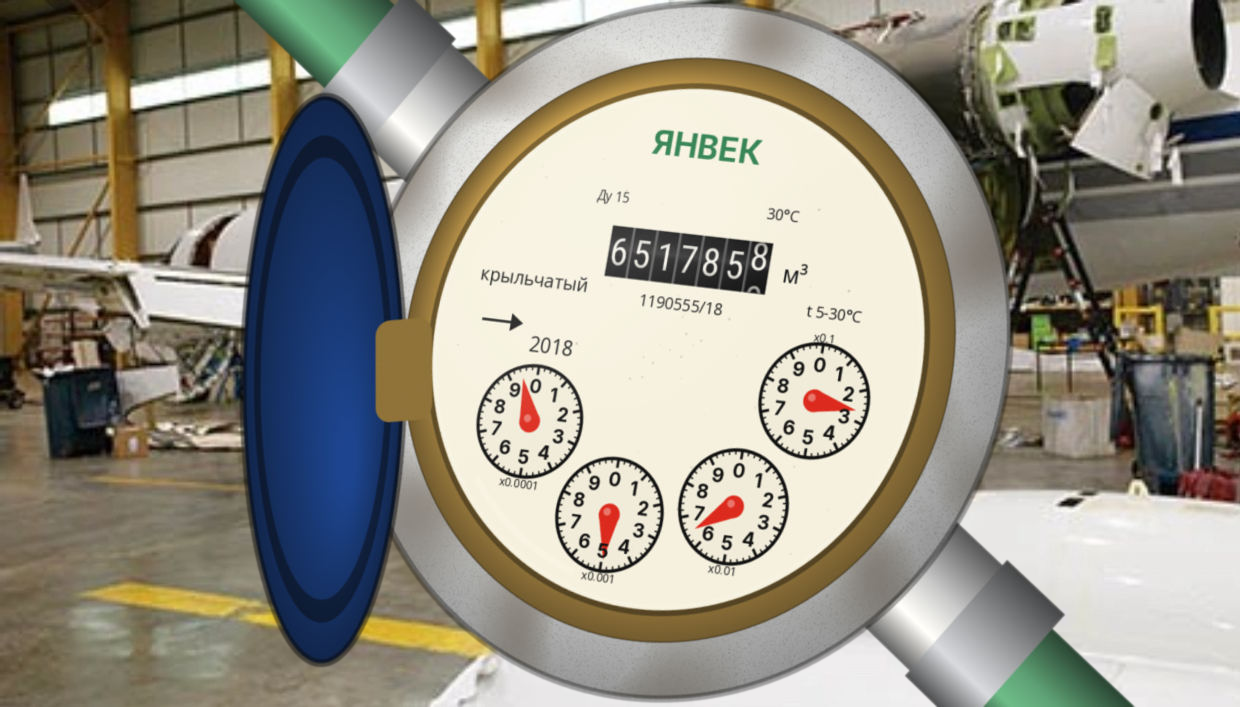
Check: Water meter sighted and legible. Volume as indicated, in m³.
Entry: 6517858.2649 m³
